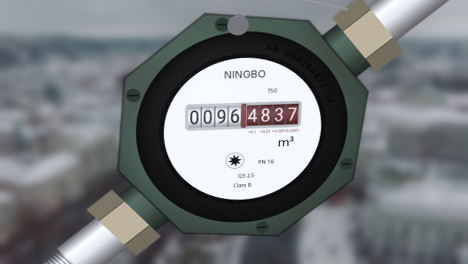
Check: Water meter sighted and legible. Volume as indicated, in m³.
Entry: 96.4837 m³
